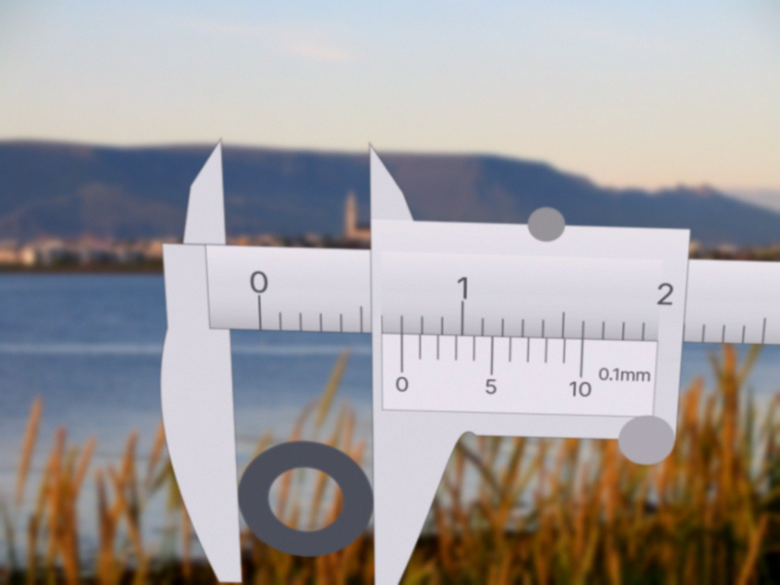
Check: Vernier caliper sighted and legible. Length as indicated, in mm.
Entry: 7.0 mm
